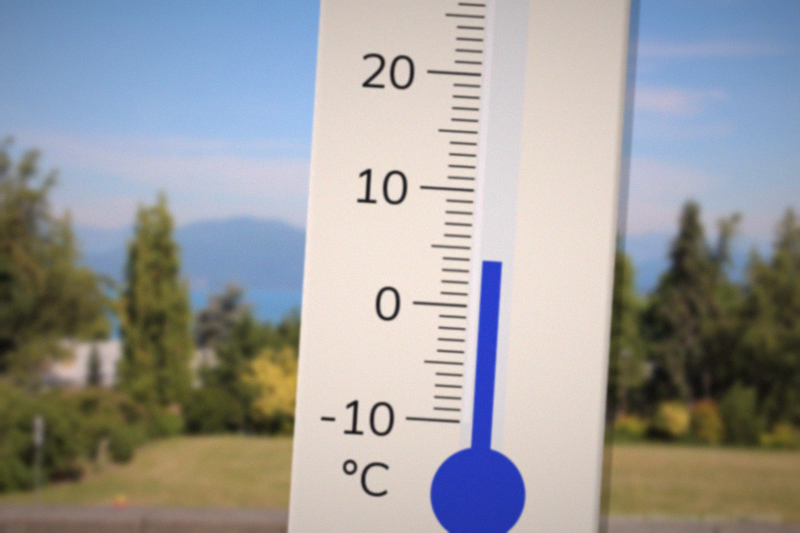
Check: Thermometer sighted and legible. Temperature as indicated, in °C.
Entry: 4 °C
